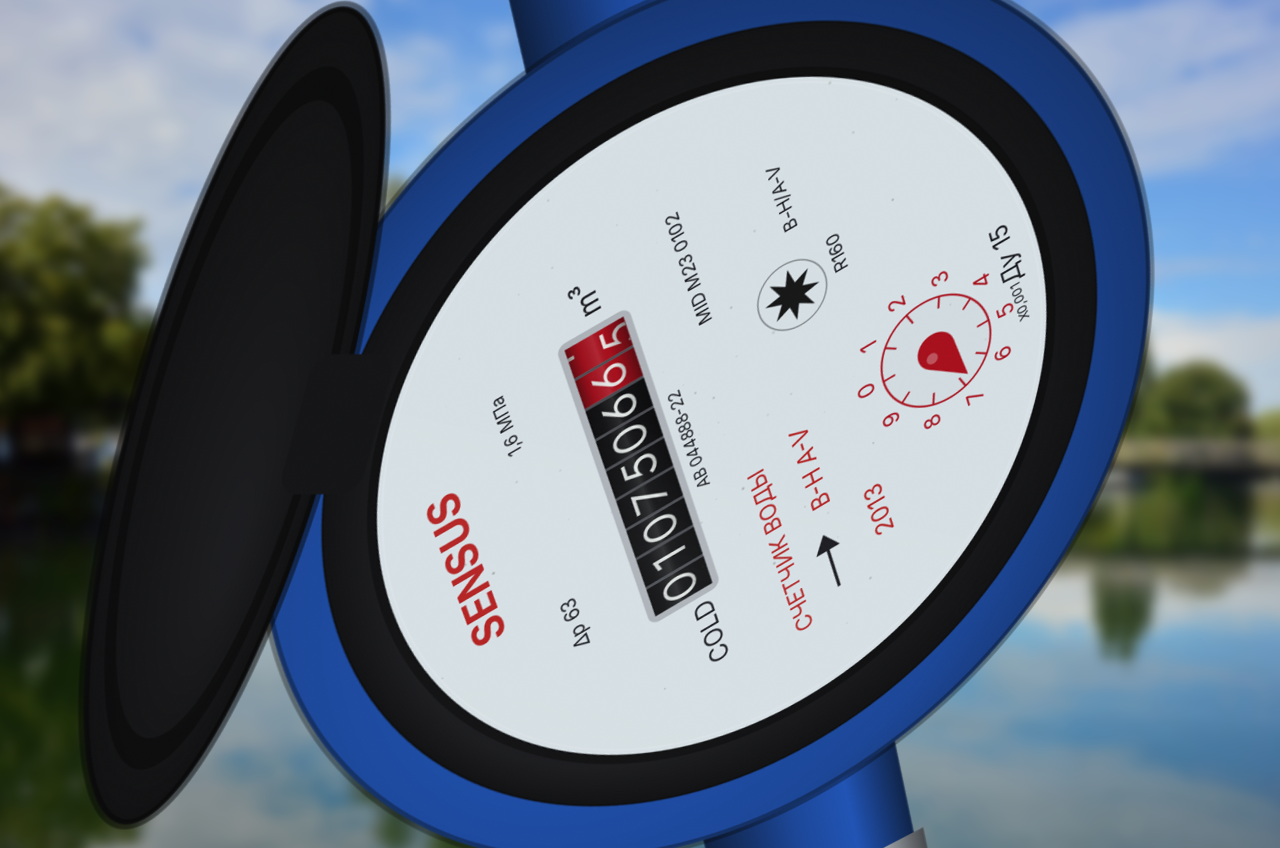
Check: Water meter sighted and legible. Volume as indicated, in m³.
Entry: 107506.646 m³
